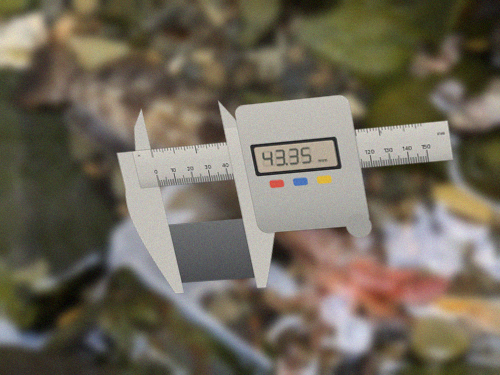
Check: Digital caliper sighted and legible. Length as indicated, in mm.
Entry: 43.35 mm
